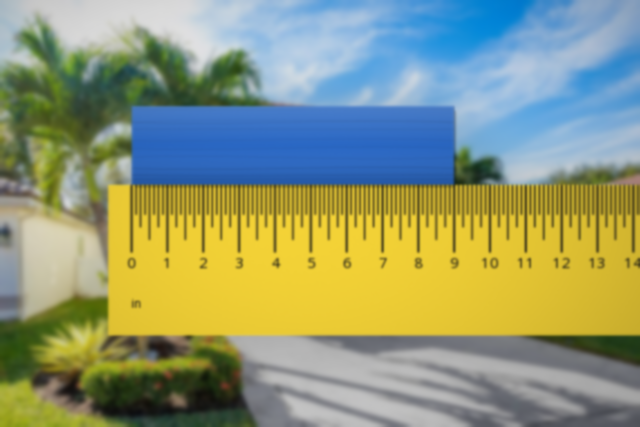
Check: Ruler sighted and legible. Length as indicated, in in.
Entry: 9 in
